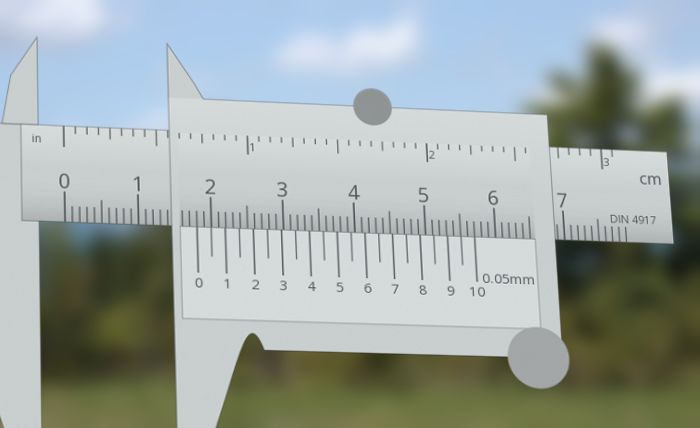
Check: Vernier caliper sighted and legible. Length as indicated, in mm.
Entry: 18.0 mm
